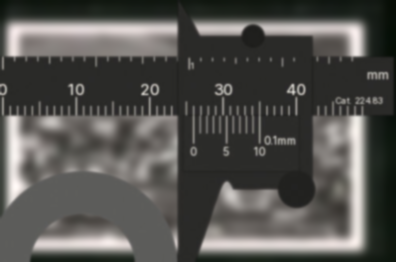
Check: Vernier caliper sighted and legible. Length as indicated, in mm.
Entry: 26.0 mm
